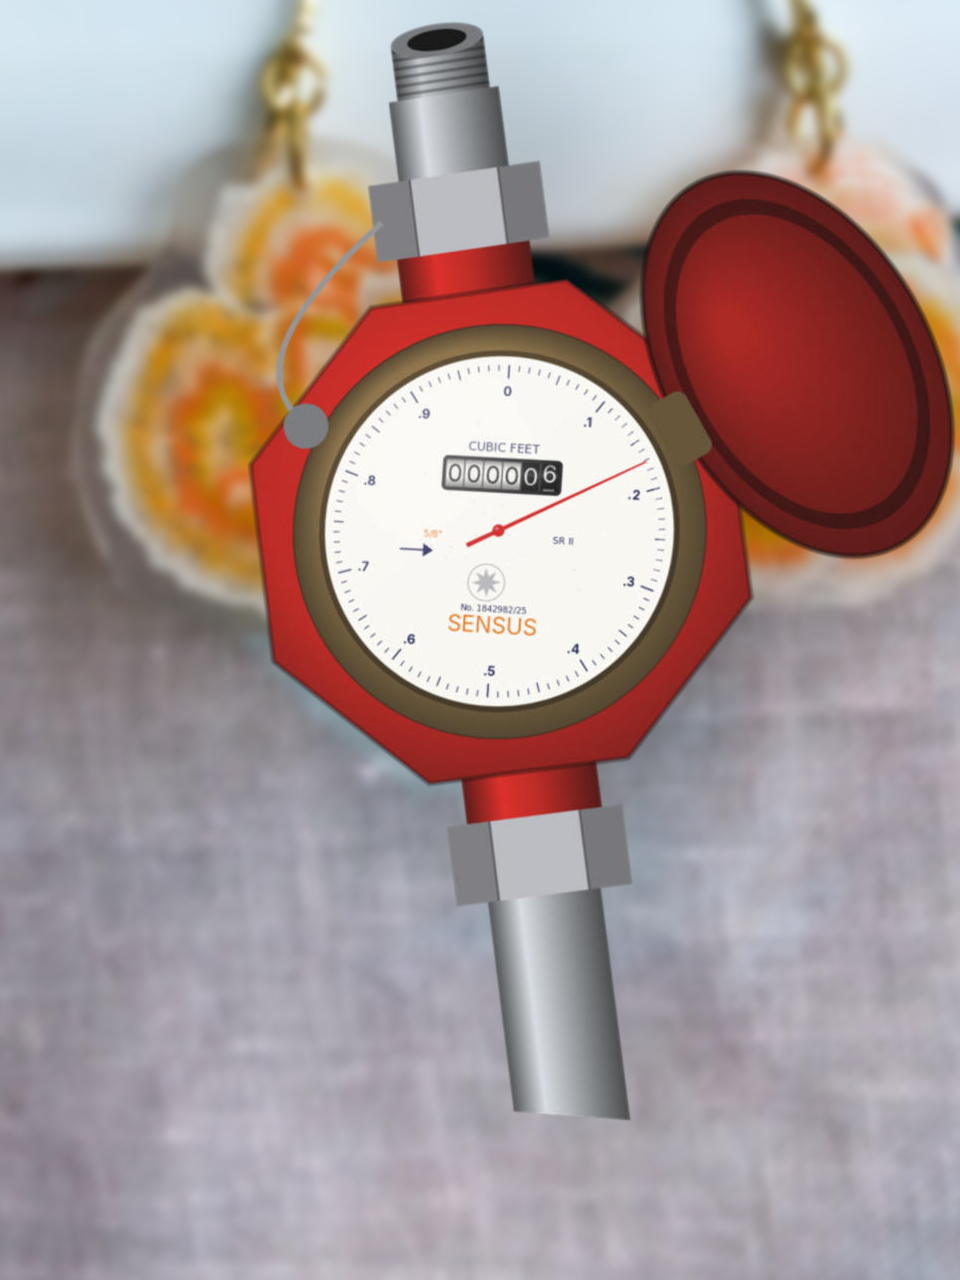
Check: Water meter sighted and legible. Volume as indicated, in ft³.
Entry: 6.17 ft³
